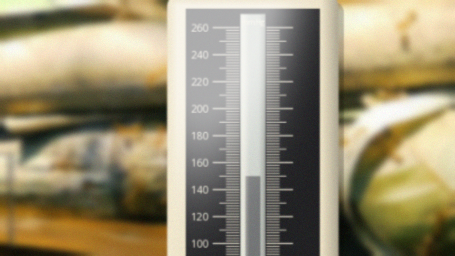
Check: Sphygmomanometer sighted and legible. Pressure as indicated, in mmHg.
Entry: 150 mmHg
